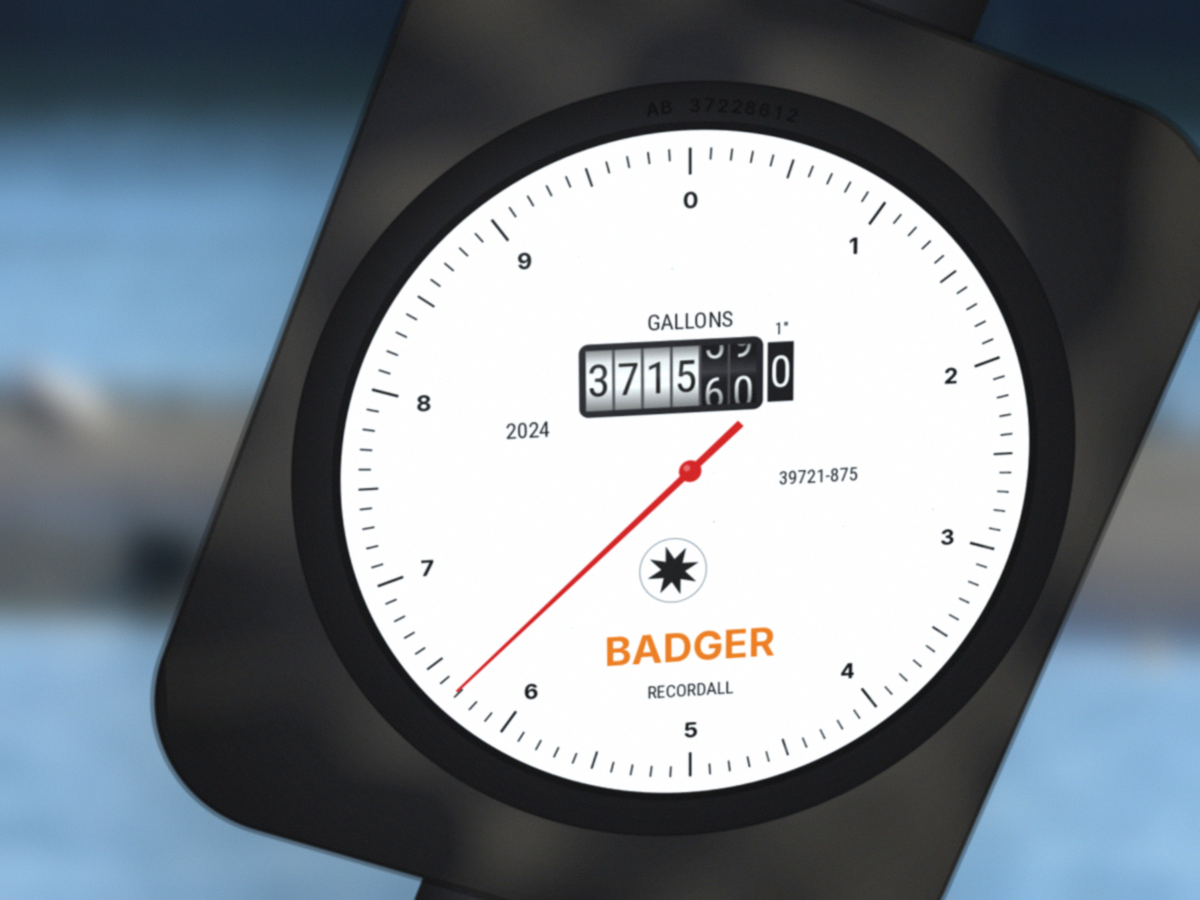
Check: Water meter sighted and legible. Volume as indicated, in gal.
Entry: 3715596.3 gal
